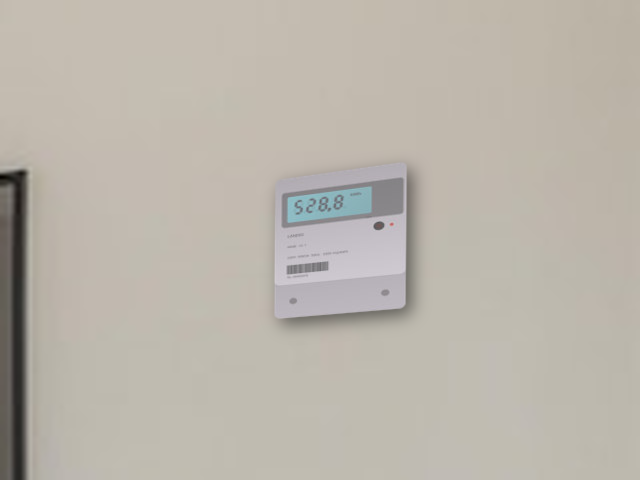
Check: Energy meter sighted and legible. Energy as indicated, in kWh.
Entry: 528.8 kWh
